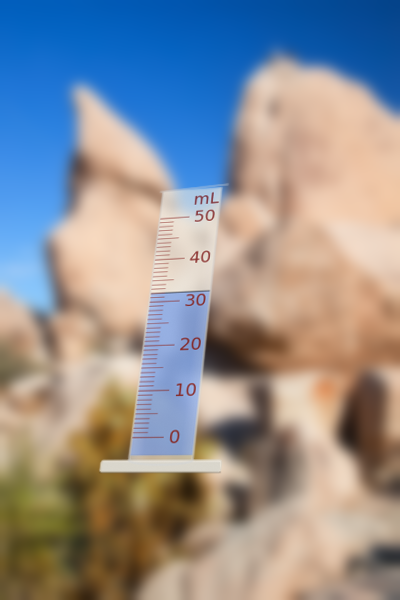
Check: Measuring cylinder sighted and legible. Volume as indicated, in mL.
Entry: 32 mL
